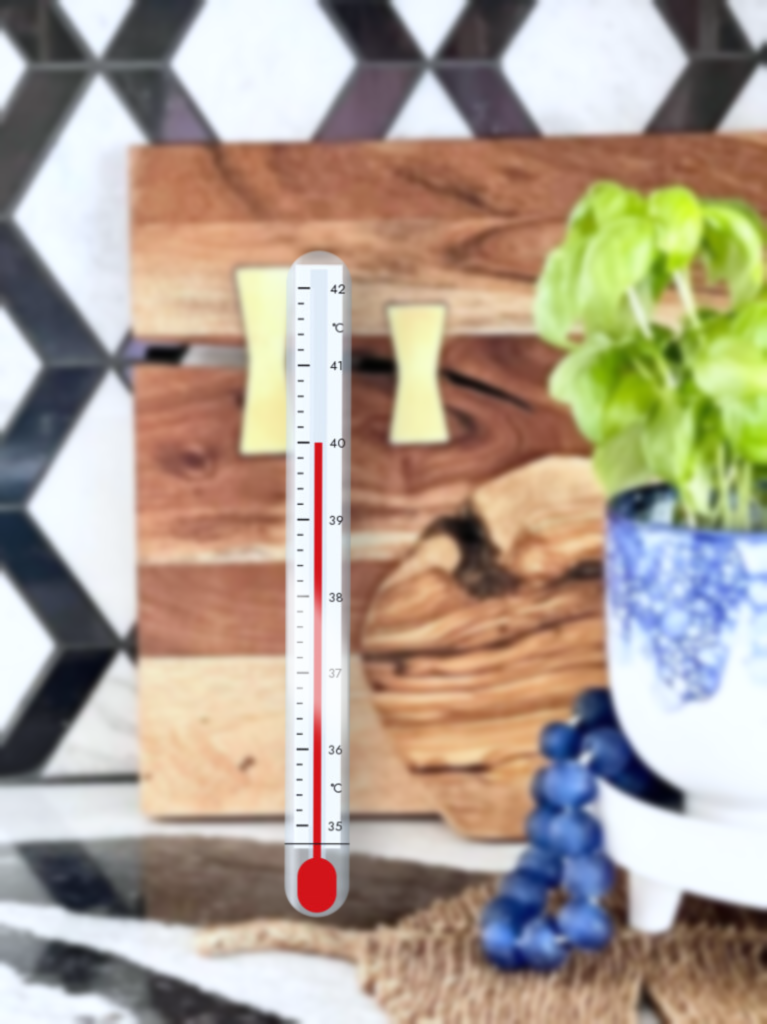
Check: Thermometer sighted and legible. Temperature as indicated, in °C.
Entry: 40 °C
